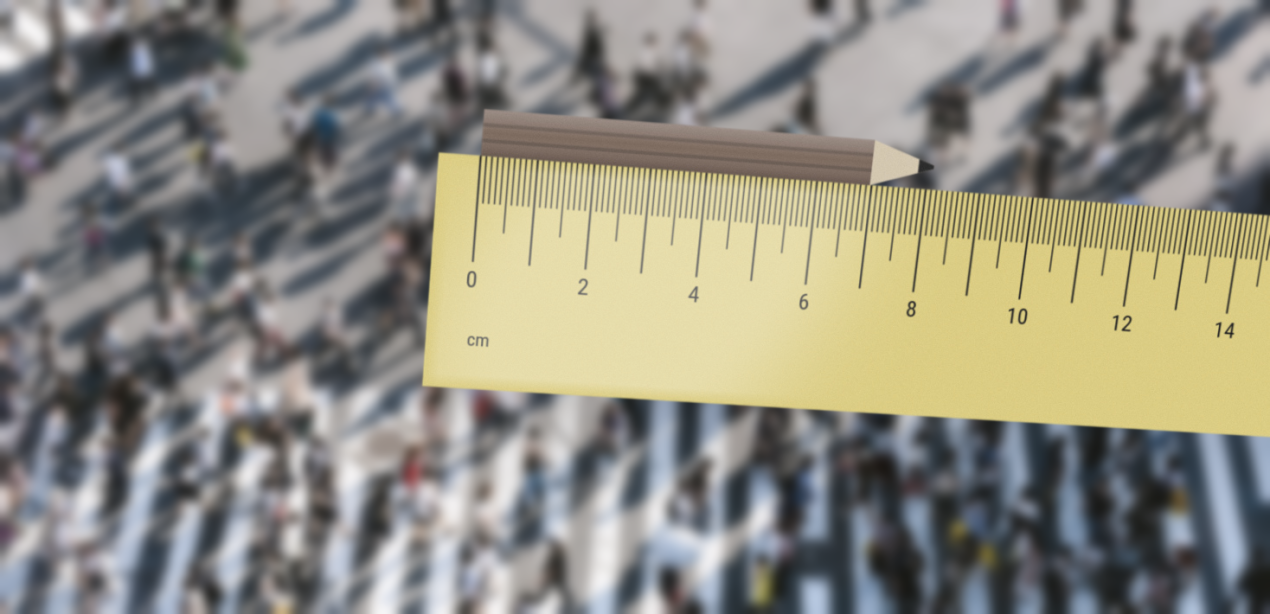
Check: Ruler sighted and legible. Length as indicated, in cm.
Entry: 8.1 cm
